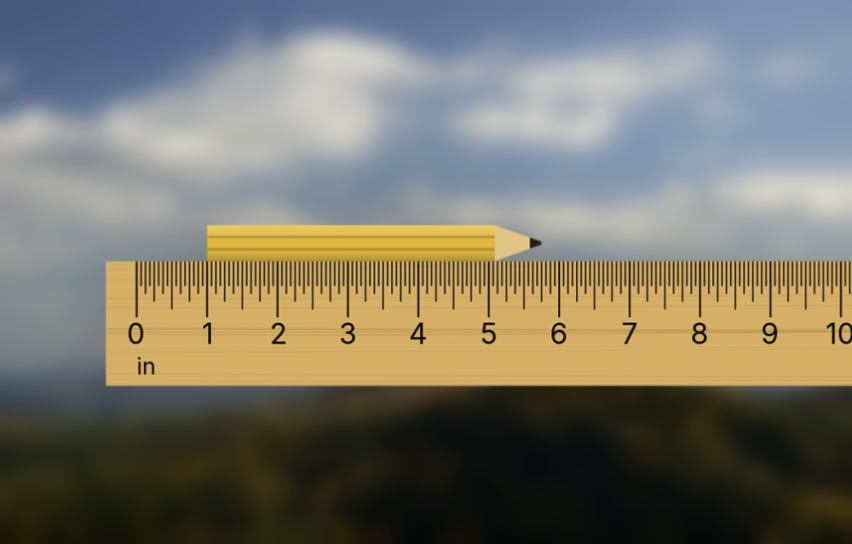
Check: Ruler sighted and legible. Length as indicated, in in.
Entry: 4.75 in
